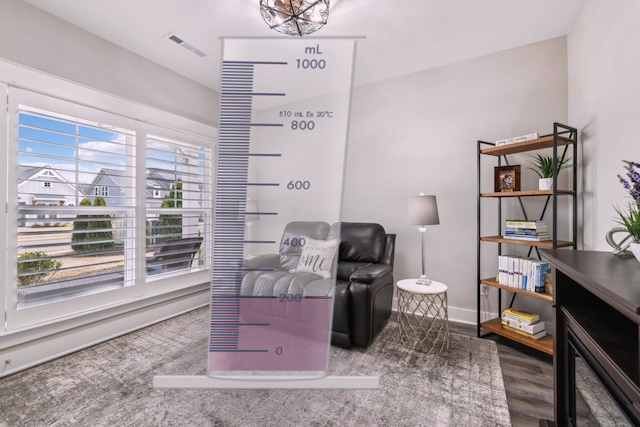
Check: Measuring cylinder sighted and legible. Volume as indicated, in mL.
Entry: 200 mL
